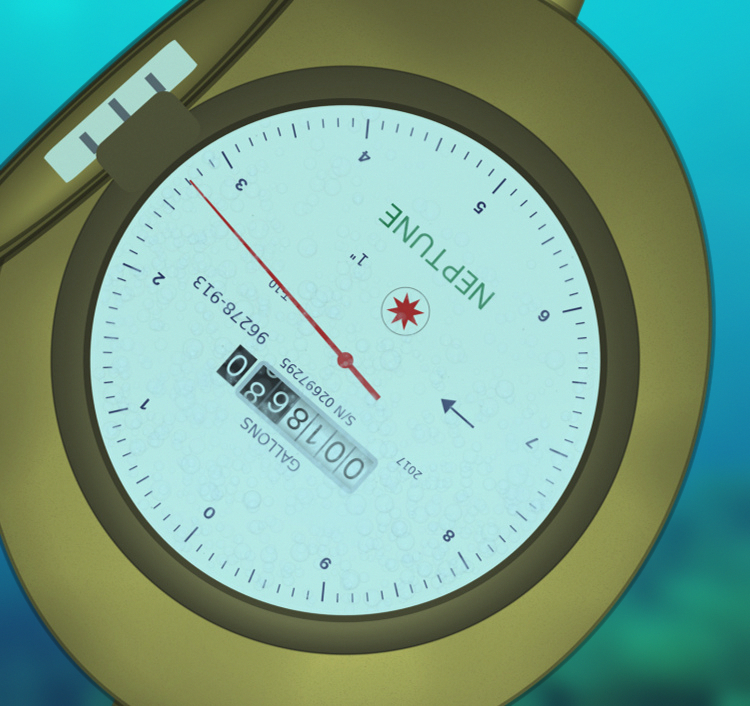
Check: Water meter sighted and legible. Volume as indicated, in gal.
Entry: 18682.7 gal
